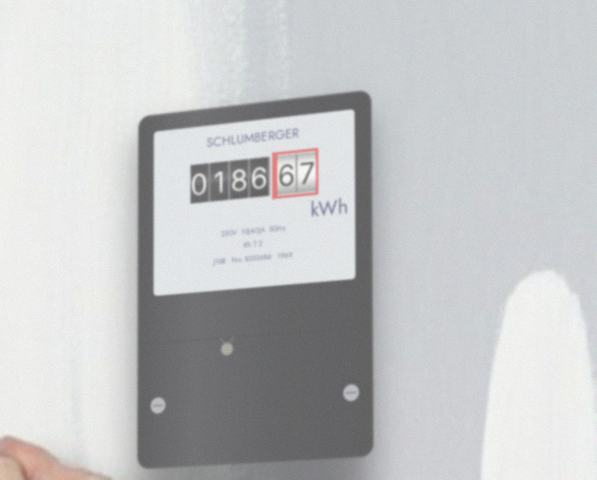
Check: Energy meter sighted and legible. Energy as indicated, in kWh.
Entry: 186.67 kWh
